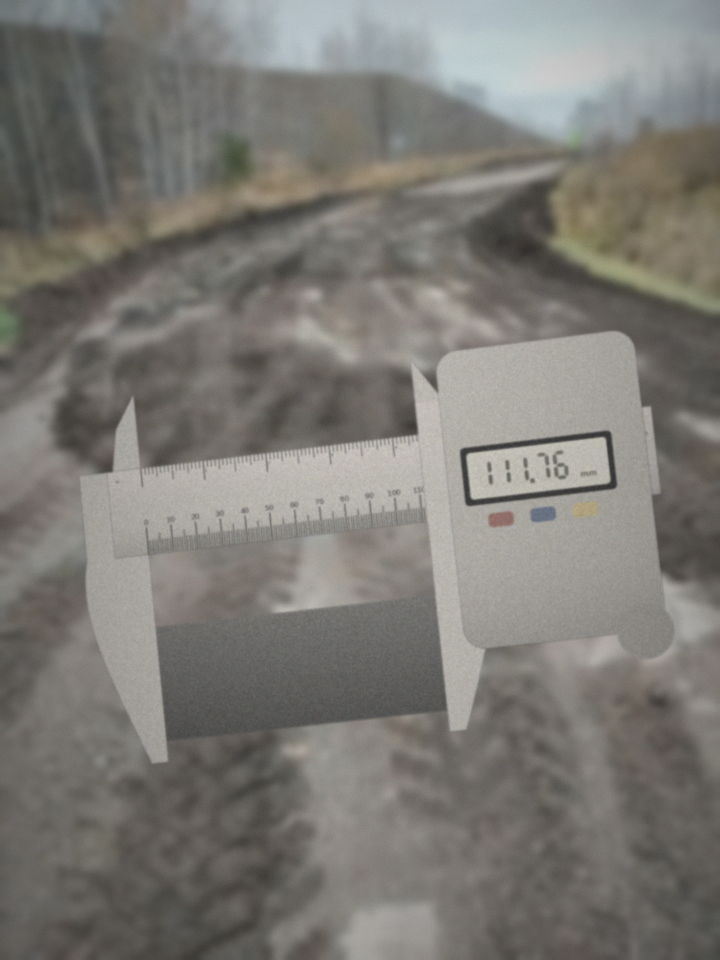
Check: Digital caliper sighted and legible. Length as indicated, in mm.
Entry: 111.76 mm
